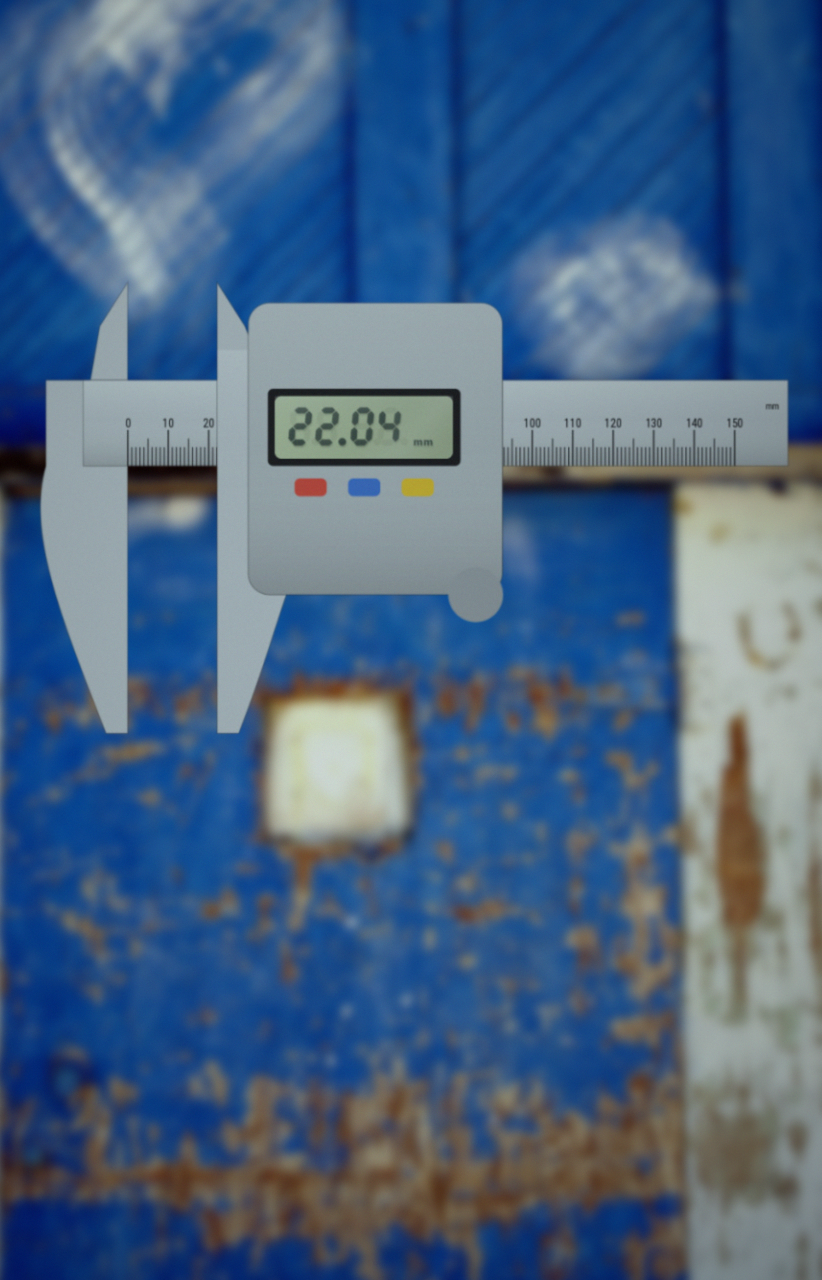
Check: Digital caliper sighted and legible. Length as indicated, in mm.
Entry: 22.04 mm
